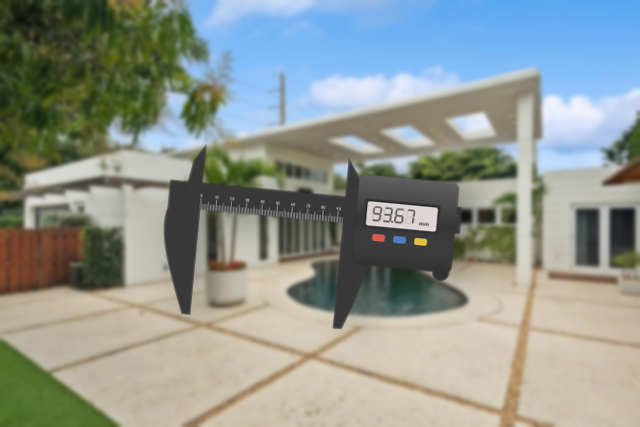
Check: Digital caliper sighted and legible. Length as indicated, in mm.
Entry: 93.67 mm
